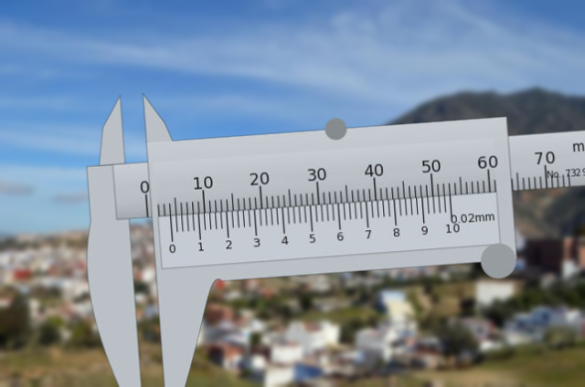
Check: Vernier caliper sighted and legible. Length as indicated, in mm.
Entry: 4.0 mm
